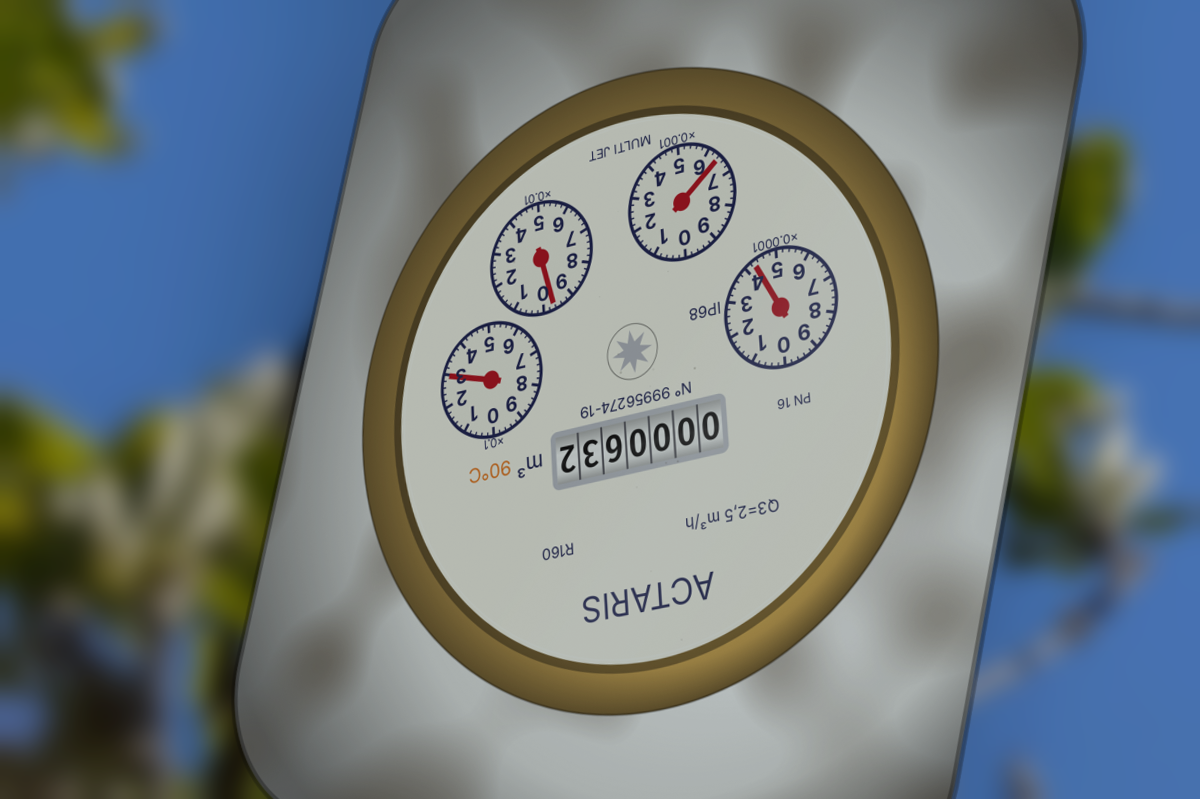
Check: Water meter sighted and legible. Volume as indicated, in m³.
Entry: 632.2964 m³
